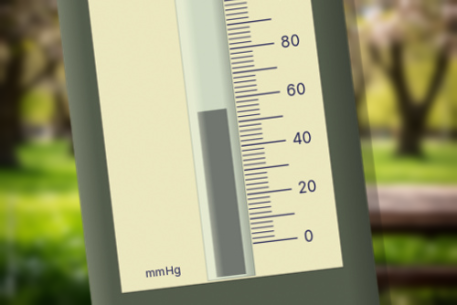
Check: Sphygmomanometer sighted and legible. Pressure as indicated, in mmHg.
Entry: 56 mmHg
